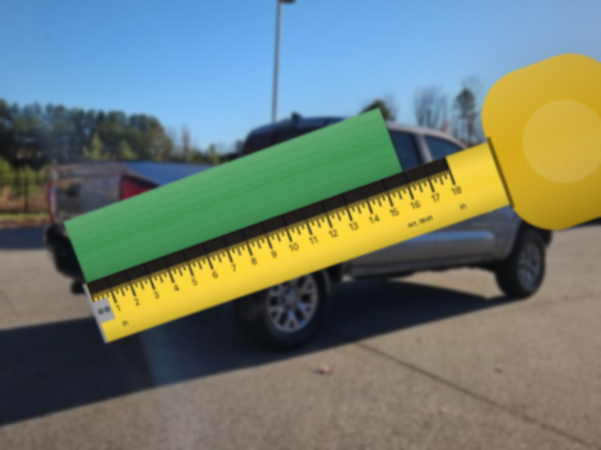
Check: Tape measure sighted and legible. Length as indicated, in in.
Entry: 16 in
